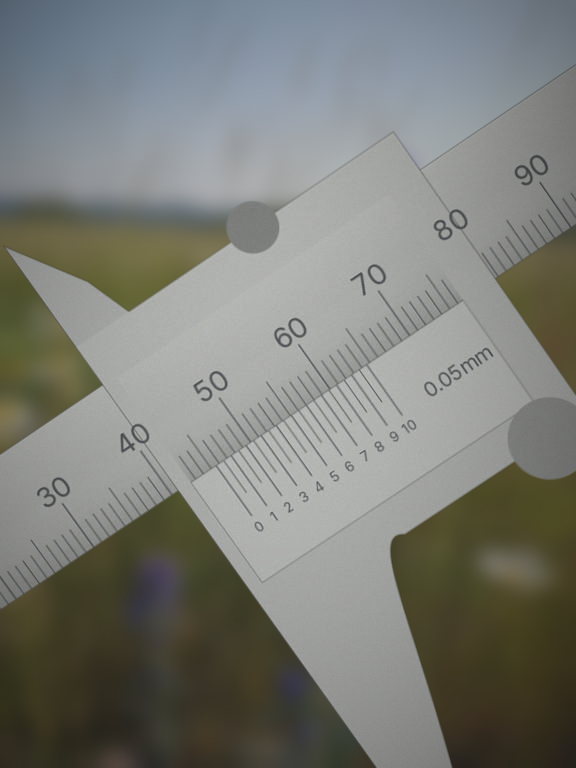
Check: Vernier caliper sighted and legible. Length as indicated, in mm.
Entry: 45.6 mm
